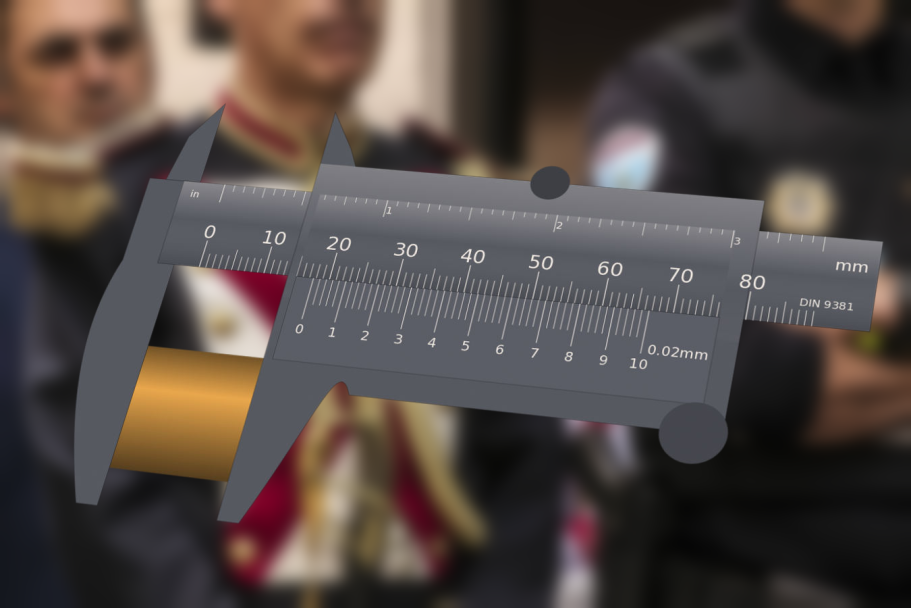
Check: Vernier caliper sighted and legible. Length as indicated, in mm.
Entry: 17.6 mm
